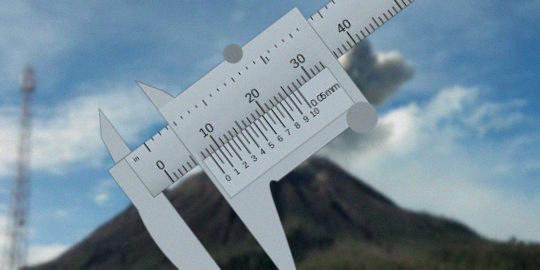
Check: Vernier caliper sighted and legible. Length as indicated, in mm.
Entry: 8.0 mm
